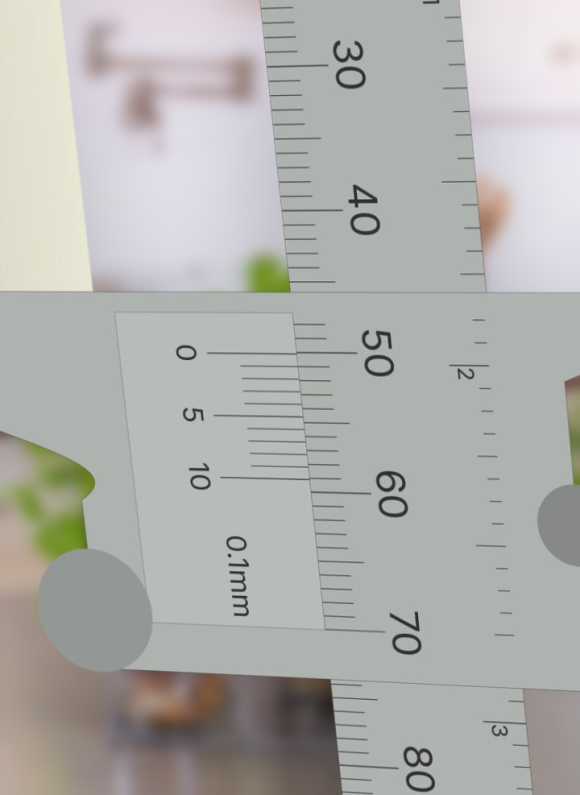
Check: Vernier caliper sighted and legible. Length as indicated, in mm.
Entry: 50.1 mm
